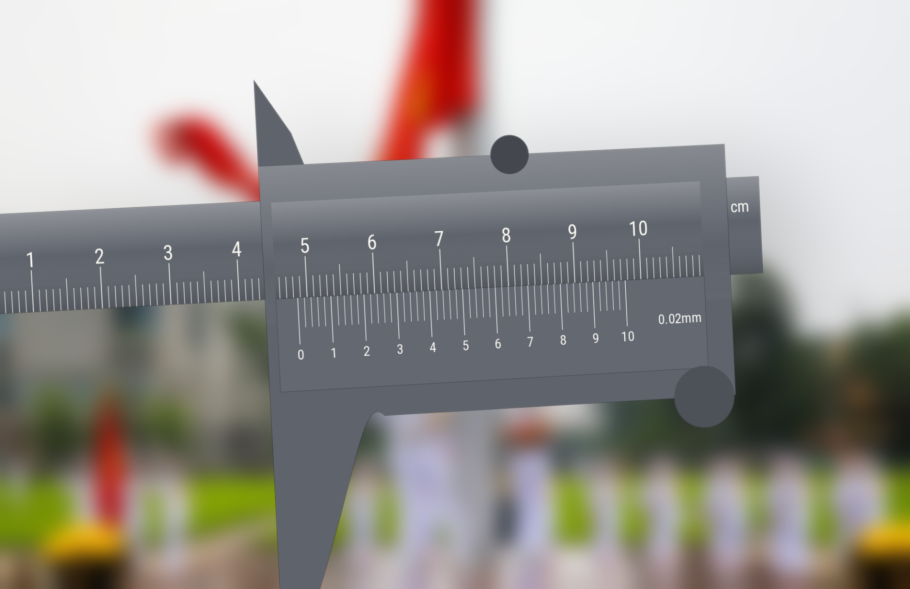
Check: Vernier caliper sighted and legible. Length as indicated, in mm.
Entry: 48.6 mm
